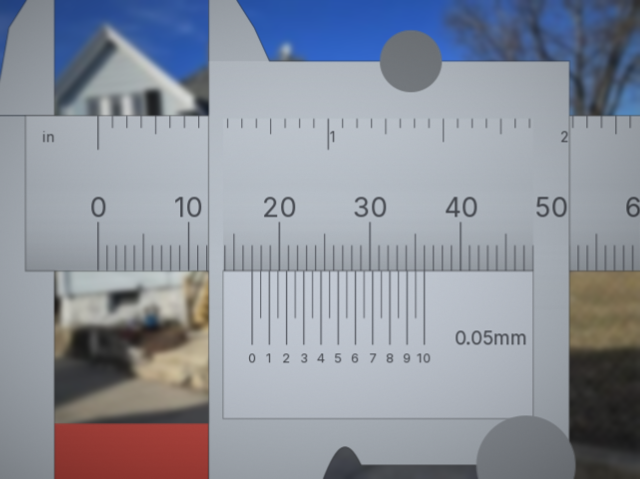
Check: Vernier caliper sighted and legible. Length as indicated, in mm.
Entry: 17.0 mm
